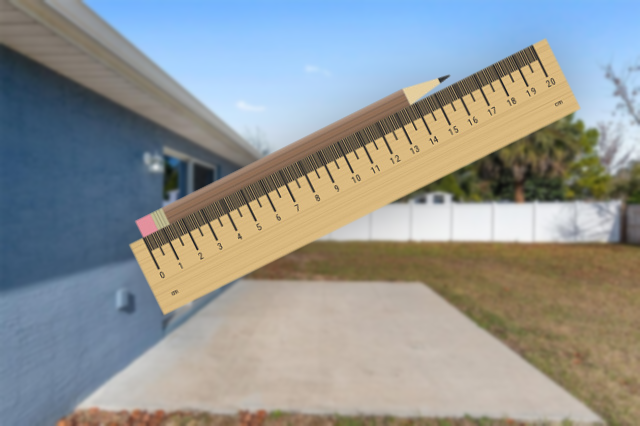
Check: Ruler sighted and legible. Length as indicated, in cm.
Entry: 16 cm
